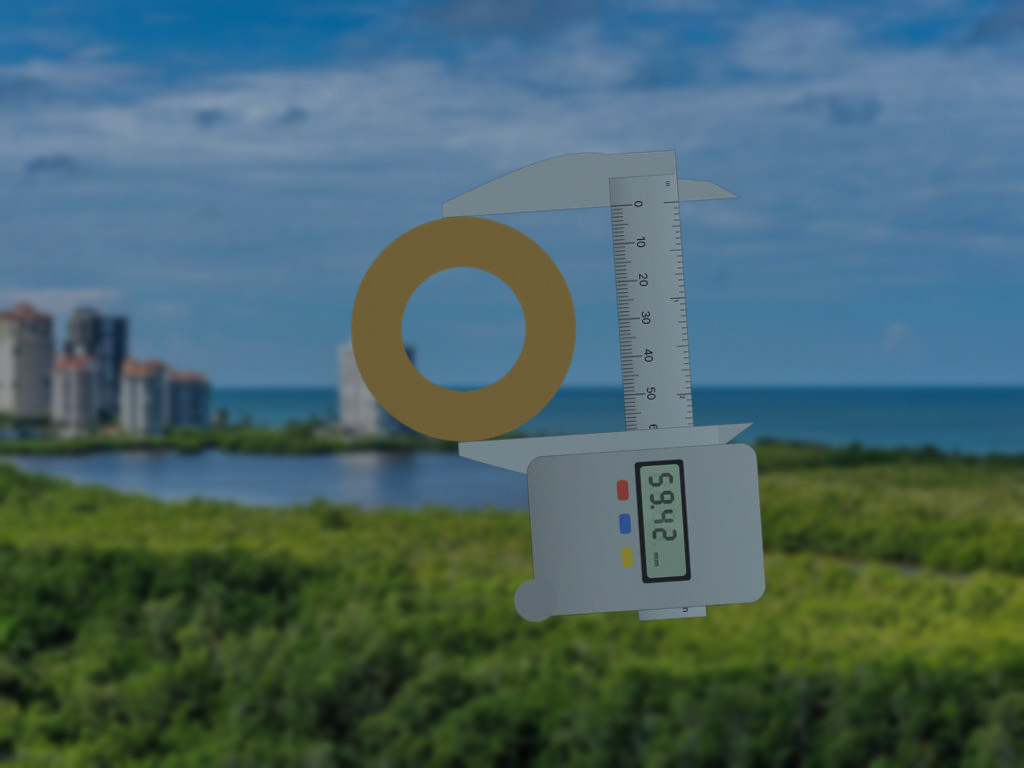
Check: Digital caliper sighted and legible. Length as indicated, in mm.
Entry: 59.42 mm
